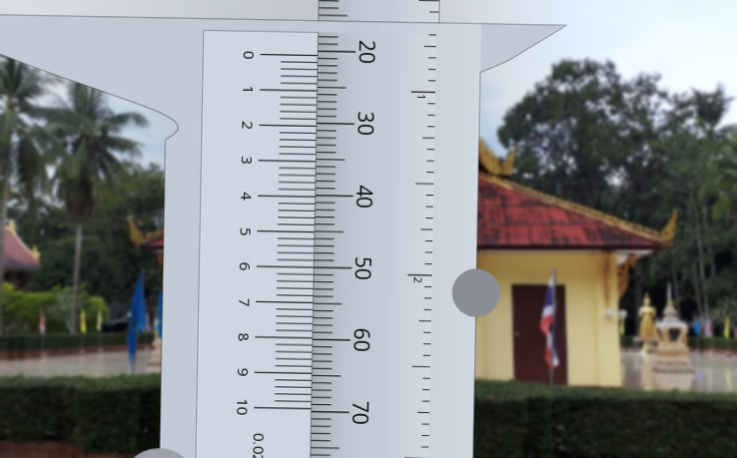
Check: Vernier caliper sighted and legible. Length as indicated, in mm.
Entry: 20.6 mm
